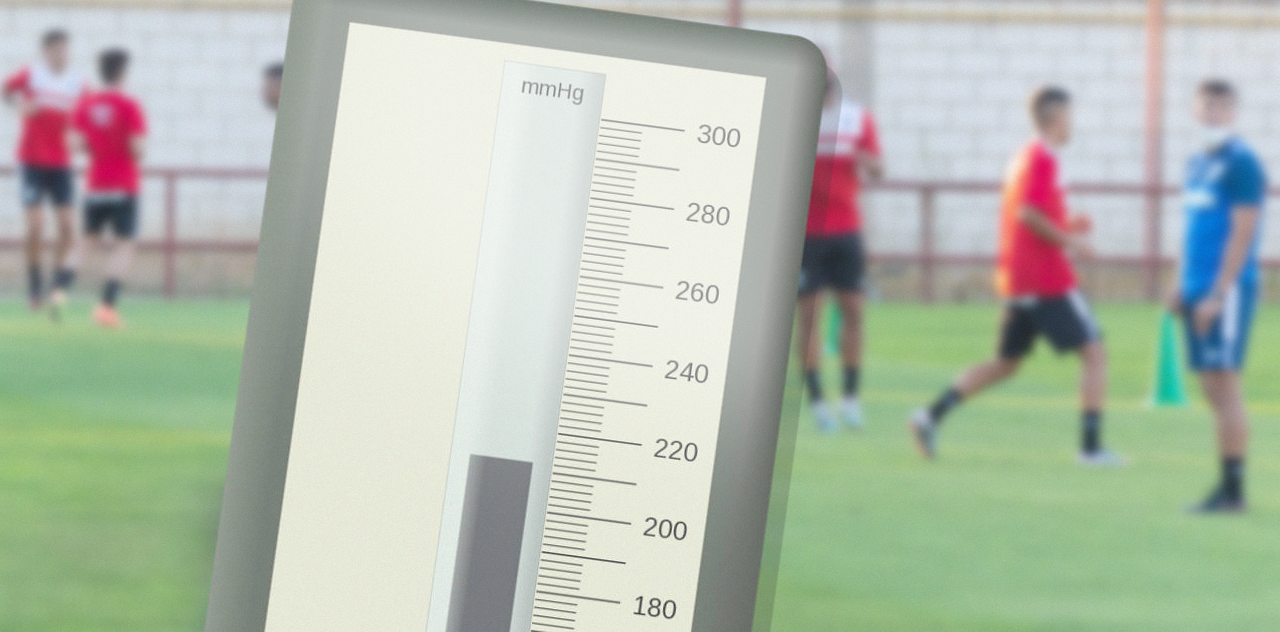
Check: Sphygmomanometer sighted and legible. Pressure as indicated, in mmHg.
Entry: 212 mmHg
